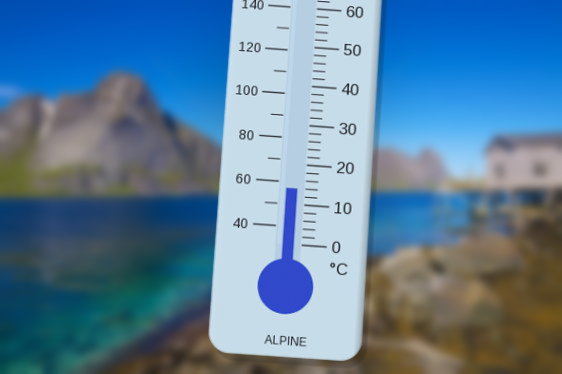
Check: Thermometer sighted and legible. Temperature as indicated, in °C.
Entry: 14 °C
